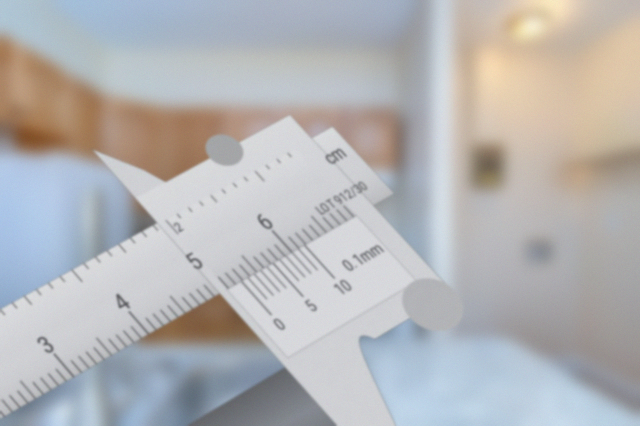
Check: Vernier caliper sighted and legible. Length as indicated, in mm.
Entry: 52.8 mm
